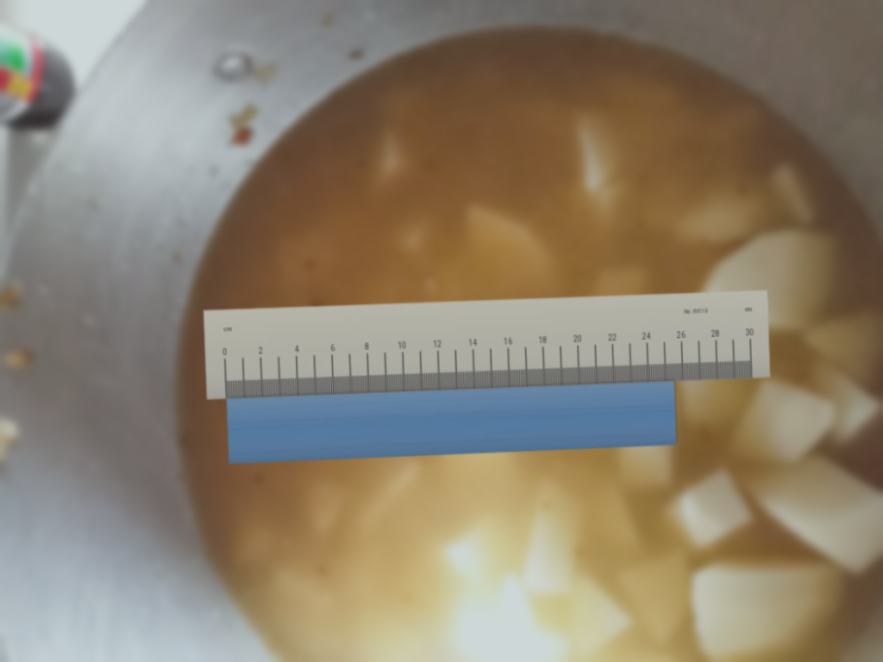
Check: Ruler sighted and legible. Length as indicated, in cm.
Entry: 25.5 cm
